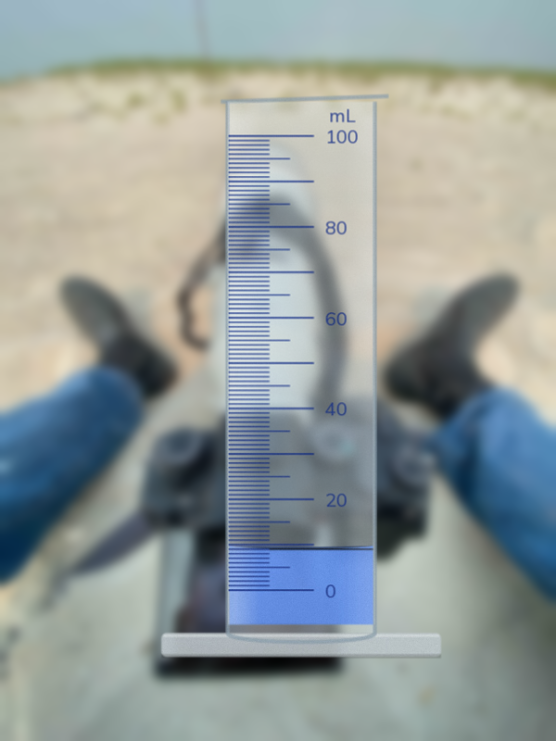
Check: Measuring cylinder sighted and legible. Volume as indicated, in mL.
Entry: 9 mL
